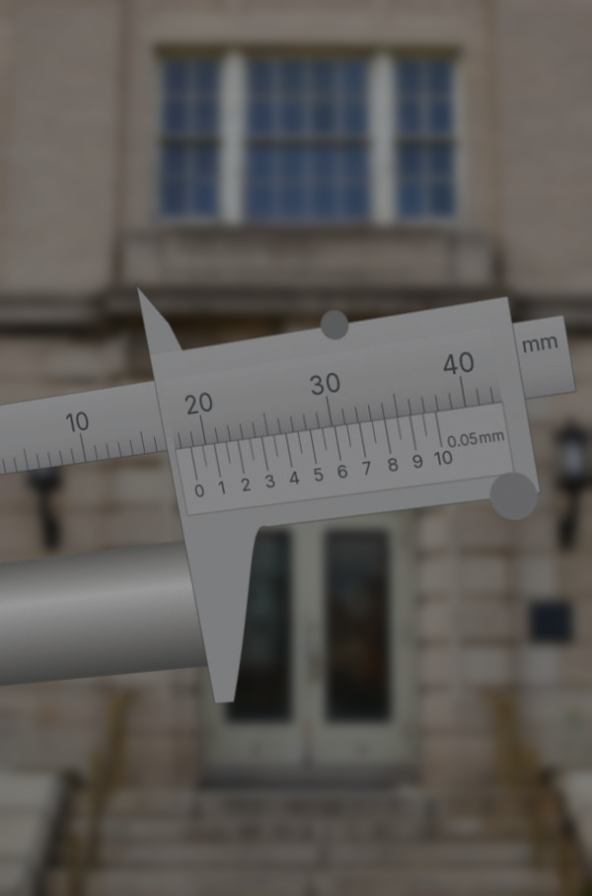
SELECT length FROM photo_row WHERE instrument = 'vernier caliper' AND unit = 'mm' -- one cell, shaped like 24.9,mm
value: 18.8,mm
